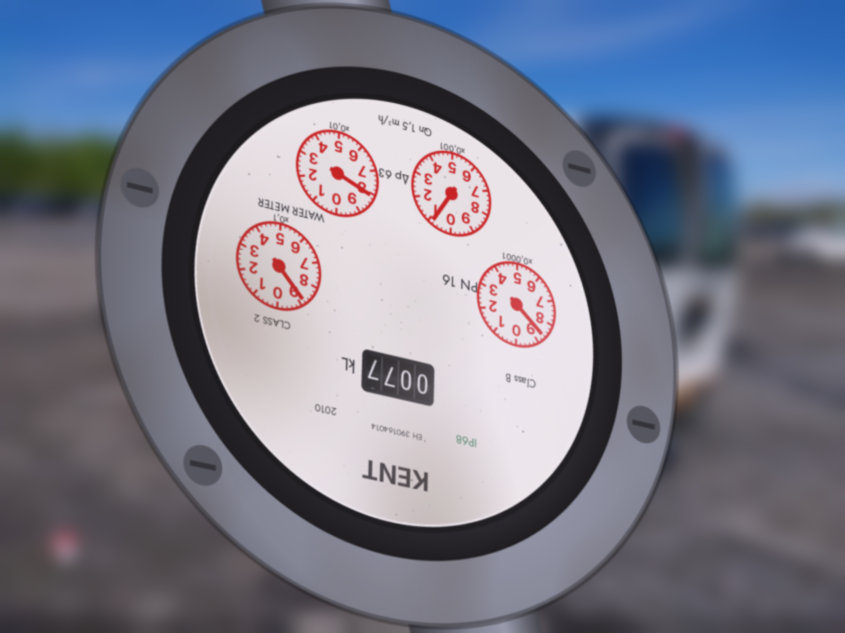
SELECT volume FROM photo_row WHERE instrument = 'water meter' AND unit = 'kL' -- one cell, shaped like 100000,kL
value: 76.8808,kL
